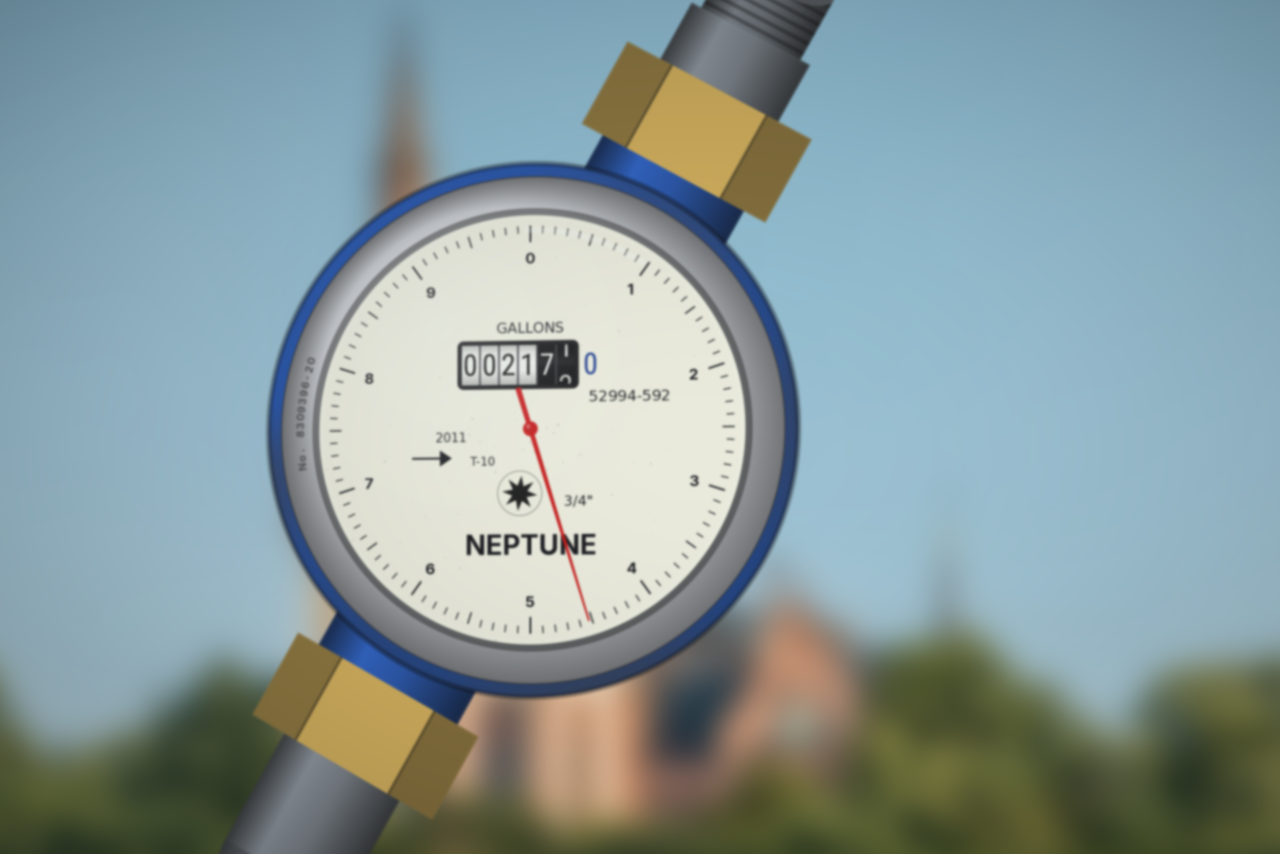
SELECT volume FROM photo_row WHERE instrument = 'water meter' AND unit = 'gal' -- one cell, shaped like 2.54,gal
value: 21714.5,gal
